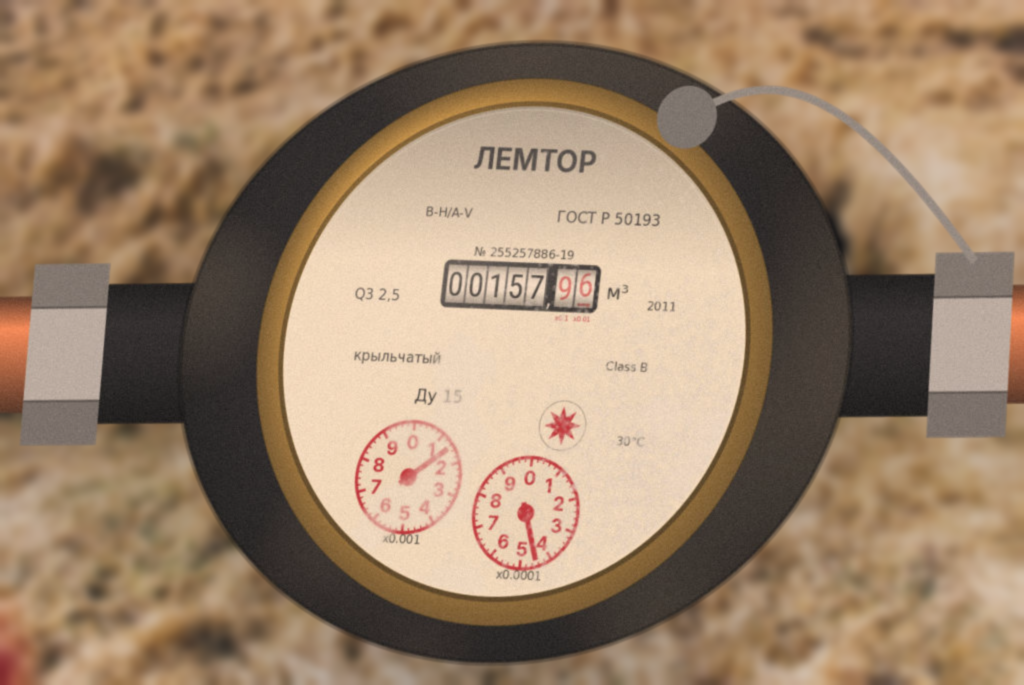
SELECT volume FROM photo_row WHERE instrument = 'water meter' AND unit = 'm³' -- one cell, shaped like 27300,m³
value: 157.9614,m³
